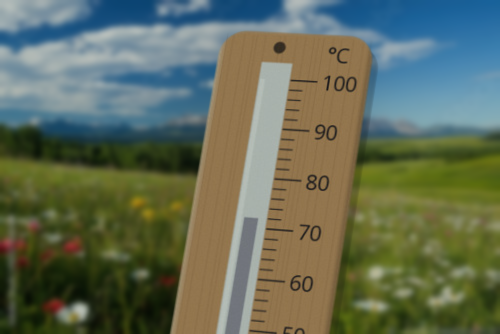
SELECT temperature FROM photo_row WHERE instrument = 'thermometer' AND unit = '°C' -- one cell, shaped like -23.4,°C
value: 72,°C
